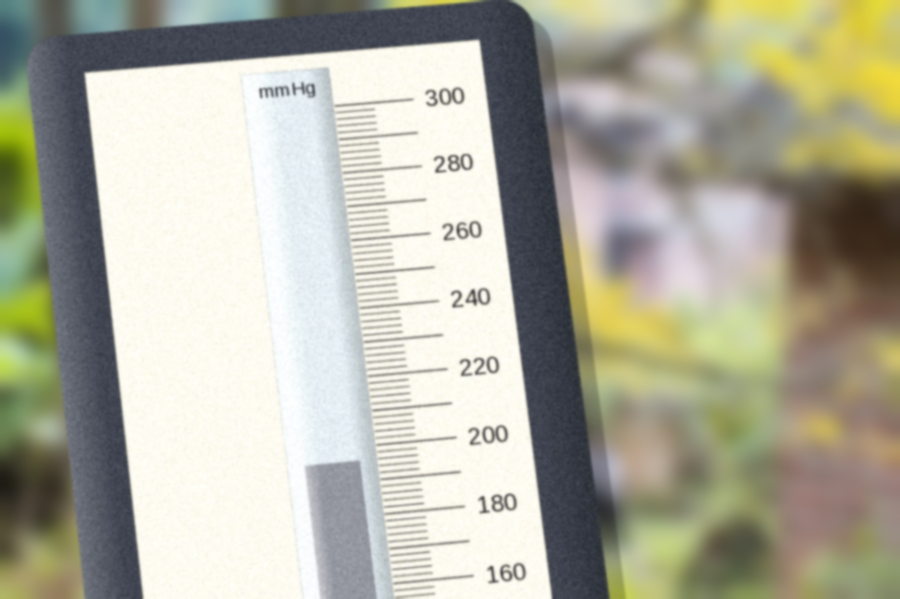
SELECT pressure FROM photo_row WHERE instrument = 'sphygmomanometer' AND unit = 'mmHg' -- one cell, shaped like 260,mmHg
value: 196,mmHg
